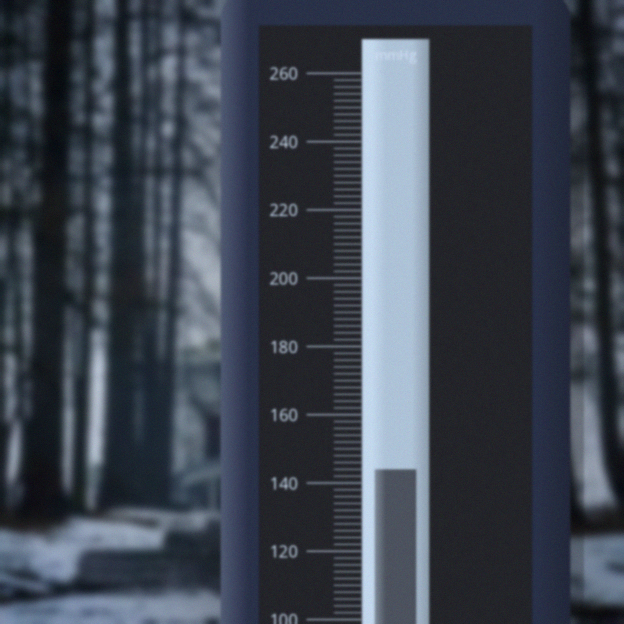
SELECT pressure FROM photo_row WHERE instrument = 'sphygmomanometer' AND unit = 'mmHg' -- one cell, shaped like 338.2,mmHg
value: 144,mmHg
